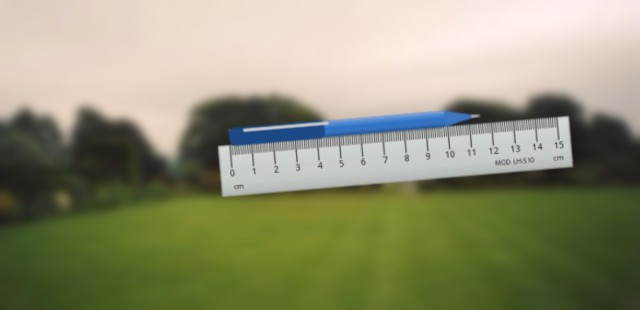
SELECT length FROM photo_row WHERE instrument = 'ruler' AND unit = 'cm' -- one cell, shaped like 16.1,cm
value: 11.5,cm
